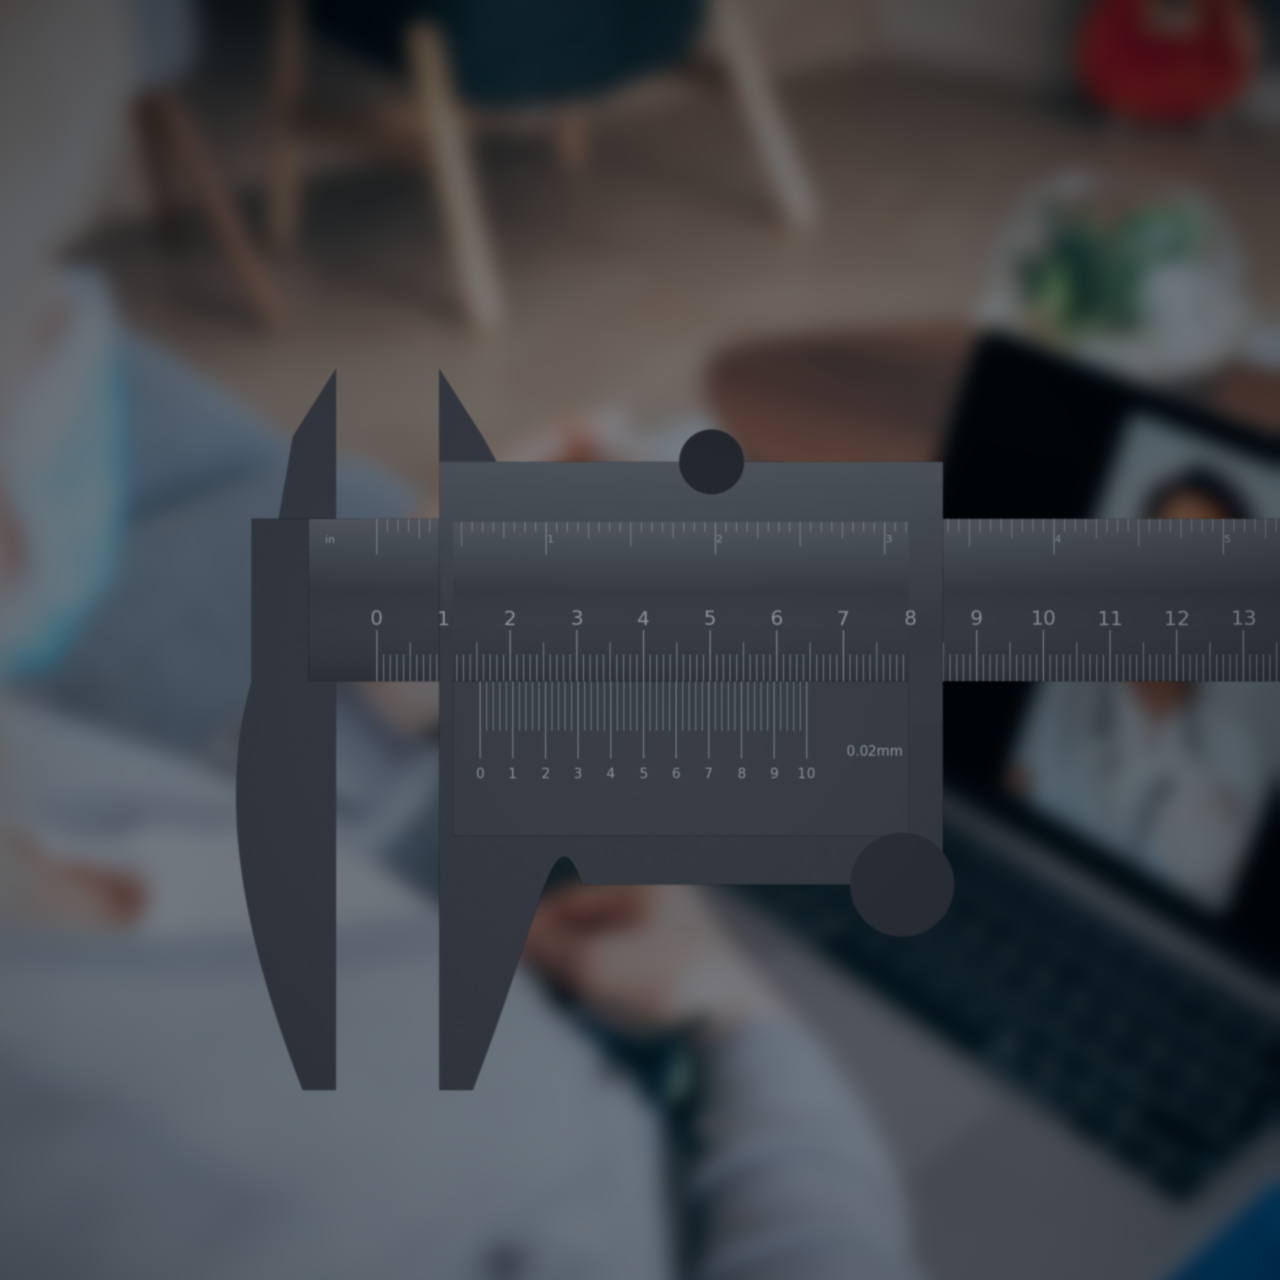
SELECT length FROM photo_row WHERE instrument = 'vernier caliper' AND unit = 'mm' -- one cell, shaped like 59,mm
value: 15.5,mm
